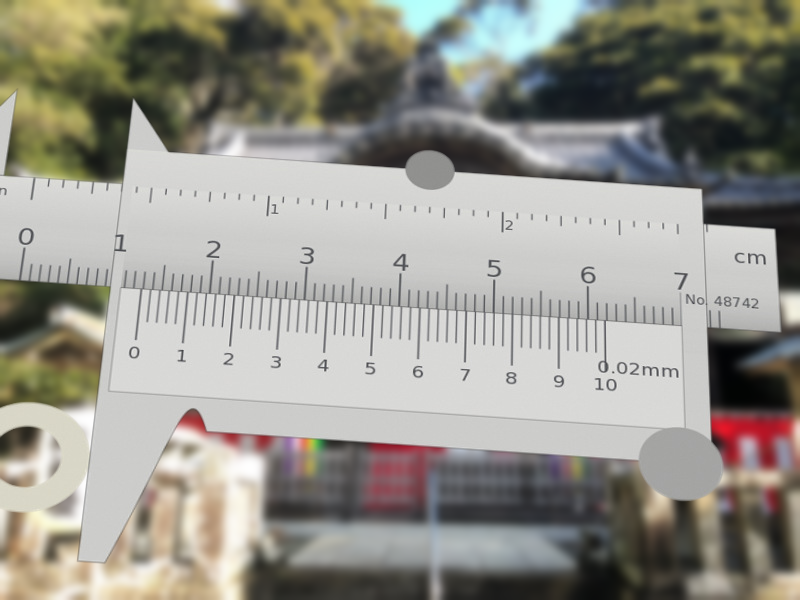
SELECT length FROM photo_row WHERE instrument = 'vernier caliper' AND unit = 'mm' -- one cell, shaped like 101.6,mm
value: 12.8,mm
